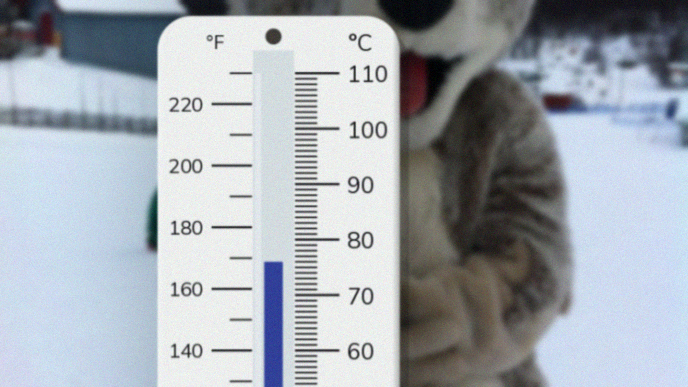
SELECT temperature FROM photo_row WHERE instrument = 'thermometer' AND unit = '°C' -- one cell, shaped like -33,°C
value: 76,°C
